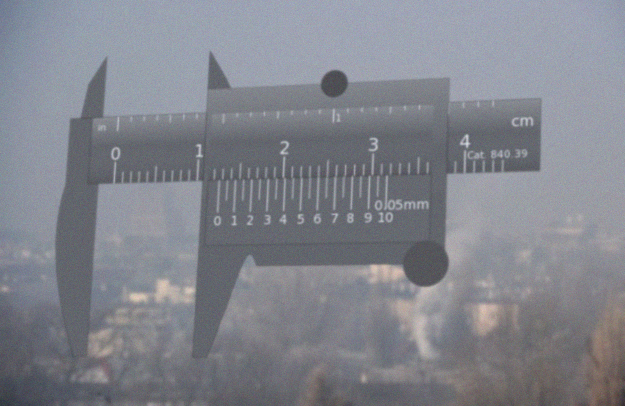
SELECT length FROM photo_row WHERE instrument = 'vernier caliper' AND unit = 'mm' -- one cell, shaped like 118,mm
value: 12.6,mm
